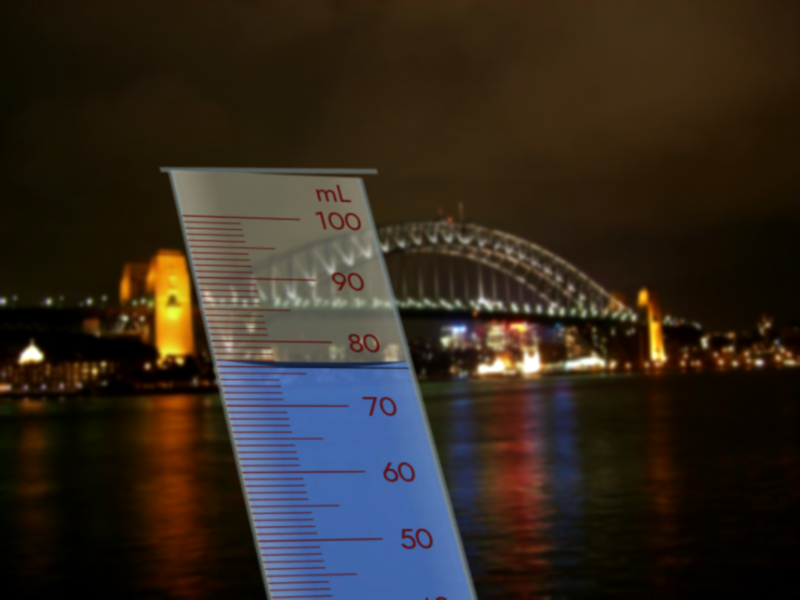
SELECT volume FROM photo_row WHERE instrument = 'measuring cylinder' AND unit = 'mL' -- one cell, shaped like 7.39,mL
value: 76,mL
